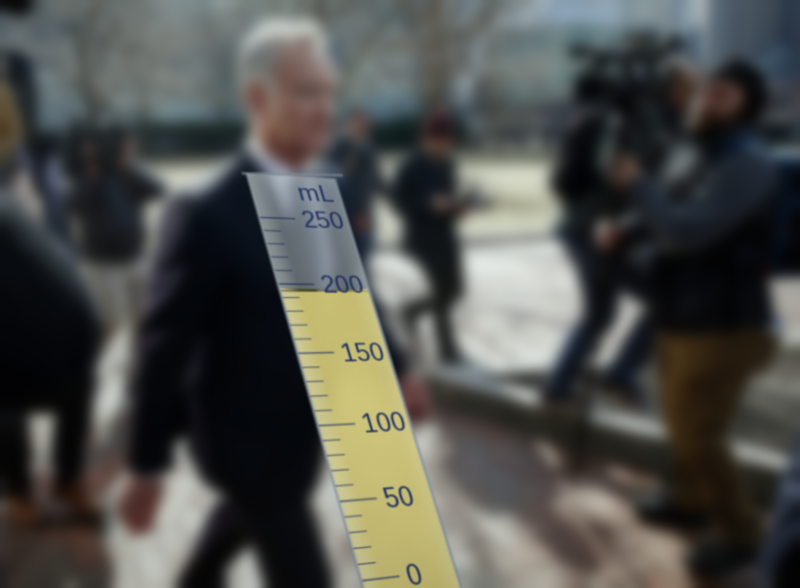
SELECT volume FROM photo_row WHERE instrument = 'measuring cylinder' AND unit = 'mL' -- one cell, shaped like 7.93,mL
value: 195,mL
